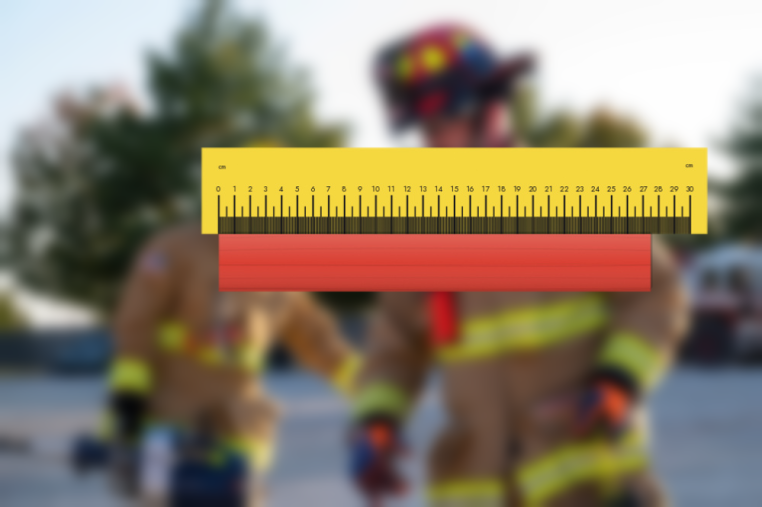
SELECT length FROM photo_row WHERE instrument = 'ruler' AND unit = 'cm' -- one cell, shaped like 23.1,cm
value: 27.5,cm
